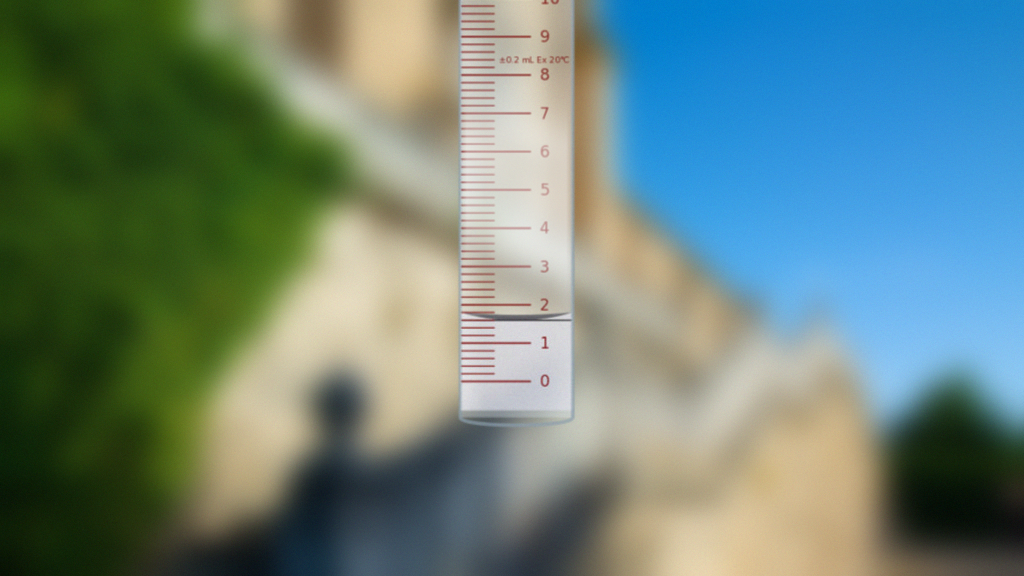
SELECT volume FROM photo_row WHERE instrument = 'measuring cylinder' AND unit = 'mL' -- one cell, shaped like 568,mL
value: 1.6,mL
